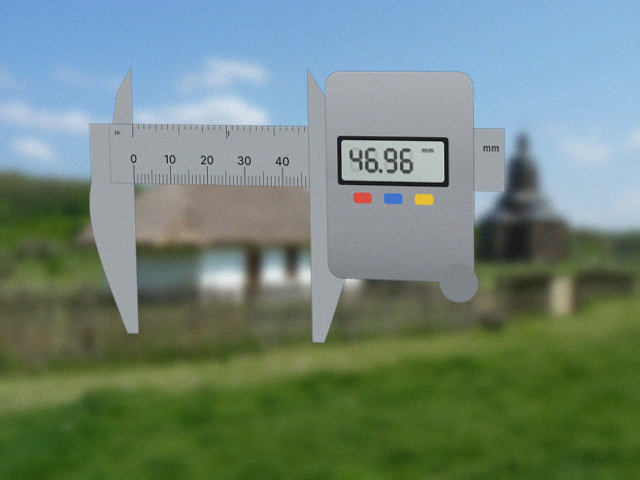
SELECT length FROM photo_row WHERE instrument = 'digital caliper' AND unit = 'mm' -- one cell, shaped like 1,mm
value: 46.96,mm
